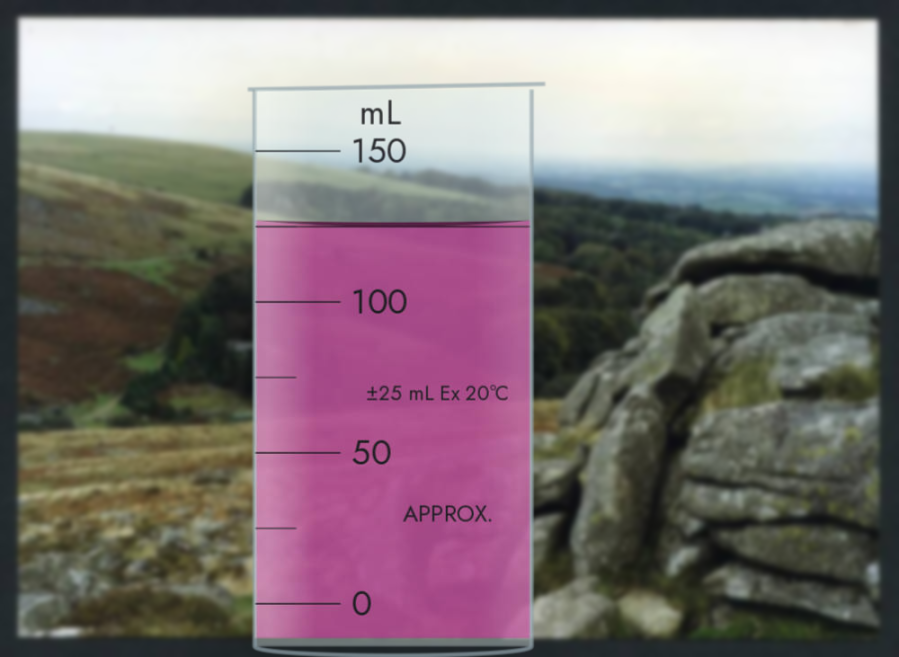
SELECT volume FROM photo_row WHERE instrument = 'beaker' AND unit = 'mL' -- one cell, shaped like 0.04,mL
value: 125,mL
